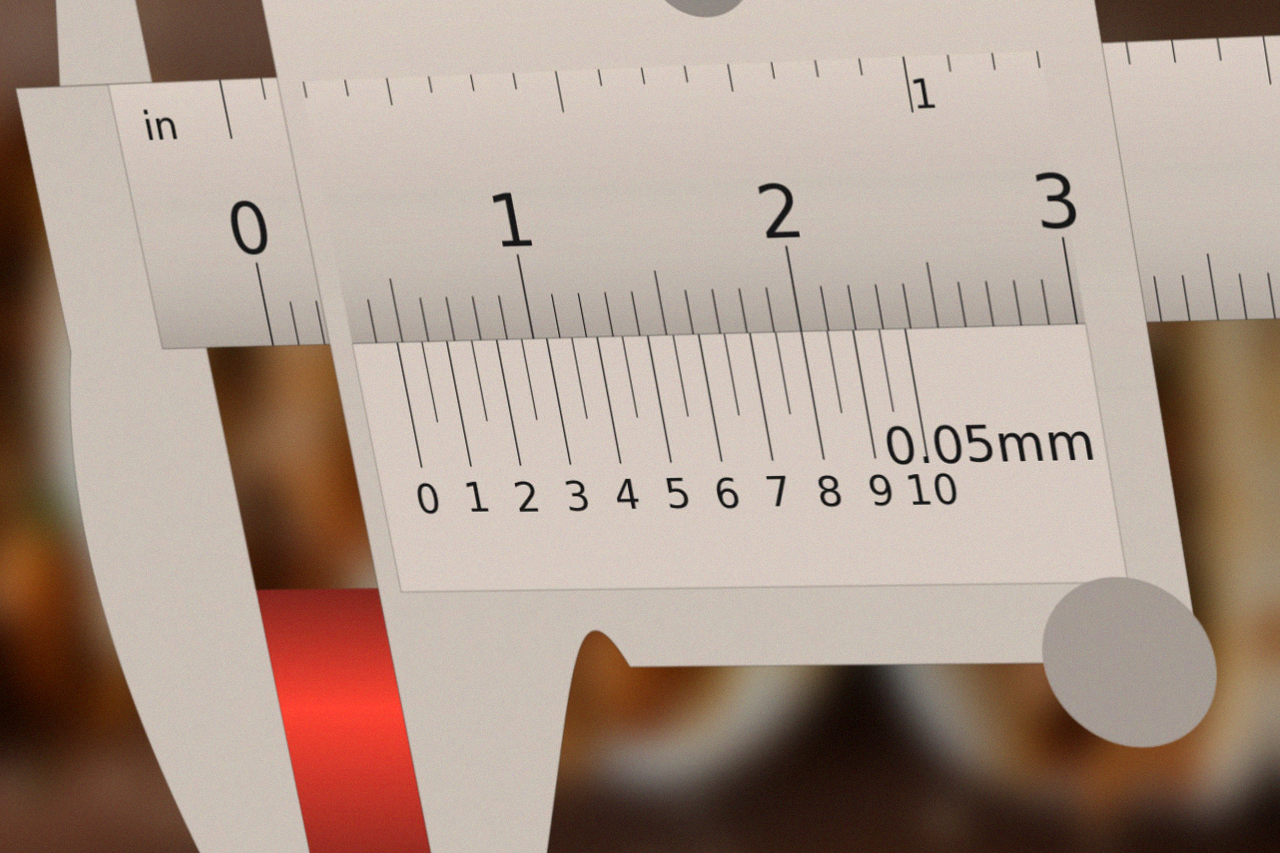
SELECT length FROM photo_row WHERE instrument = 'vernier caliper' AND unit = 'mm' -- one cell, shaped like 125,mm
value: 4.80,mm
